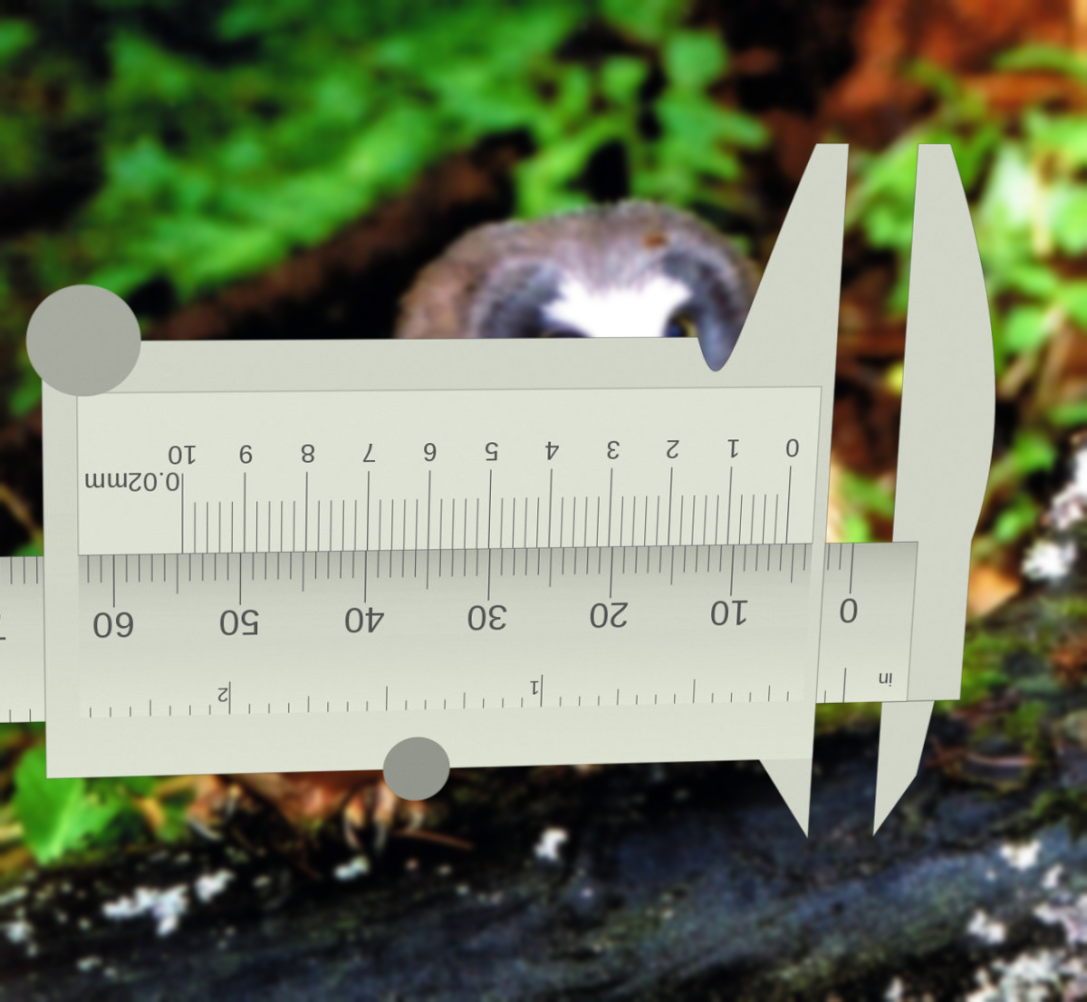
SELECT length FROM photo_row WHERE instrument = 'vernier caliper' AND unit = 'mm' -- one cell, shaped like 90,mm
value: 5.6,mm
